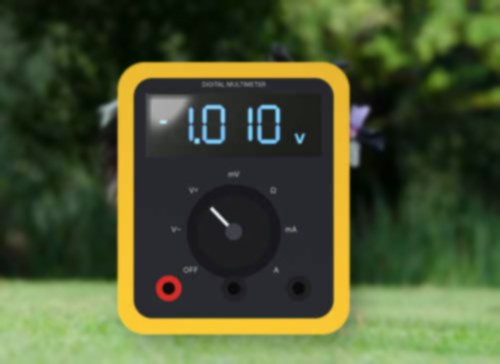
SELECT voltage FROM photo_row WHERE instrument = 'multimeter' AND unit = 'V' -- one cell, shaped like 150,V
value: -1.010,V
